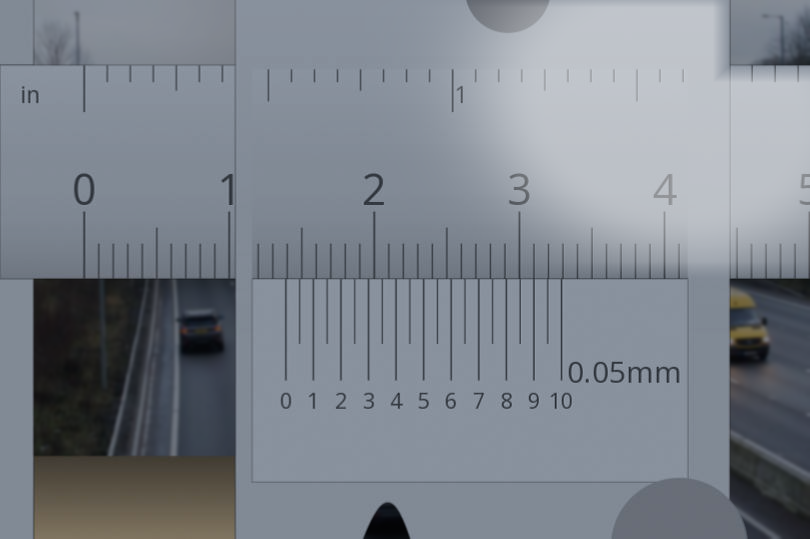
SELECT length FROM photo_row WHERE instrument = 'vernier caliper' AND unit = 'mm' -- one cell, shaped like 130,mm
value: 13.9,mm
